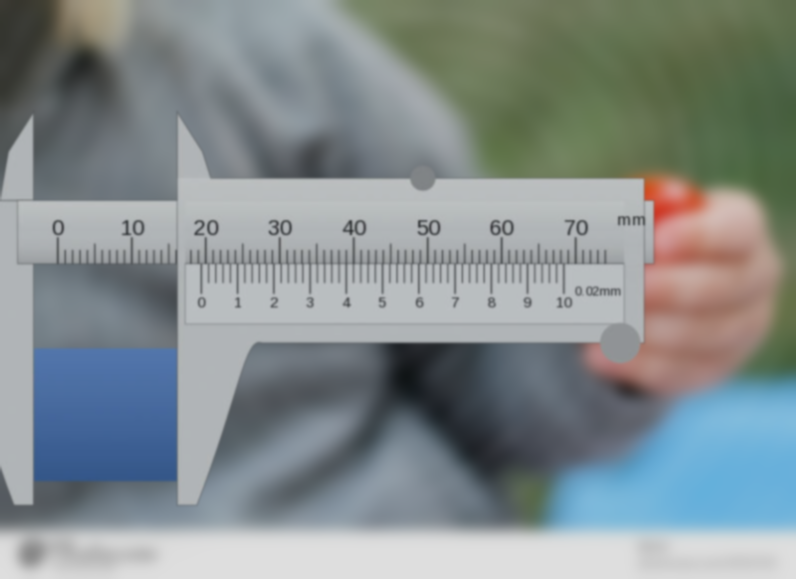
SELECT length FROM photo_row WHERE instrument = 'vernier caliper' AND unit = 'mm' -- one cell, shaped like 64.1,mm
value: 19.4,mm
